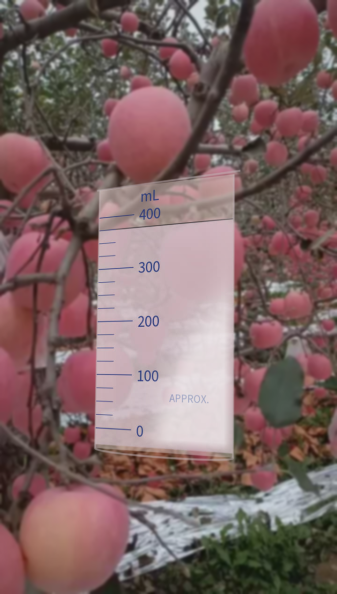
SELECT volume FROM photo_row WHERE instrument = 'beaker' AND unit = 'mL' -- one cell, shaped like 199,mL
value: 375,mL
